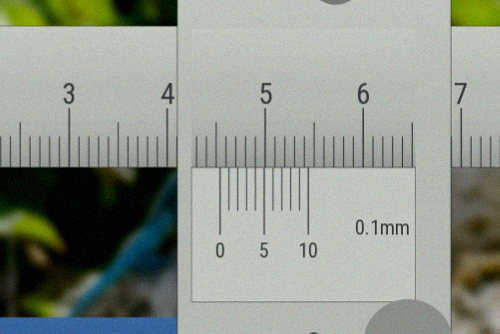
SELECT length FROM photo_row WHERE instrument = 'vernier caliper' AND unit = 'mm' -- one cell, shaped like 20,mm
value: 45.4,mm
